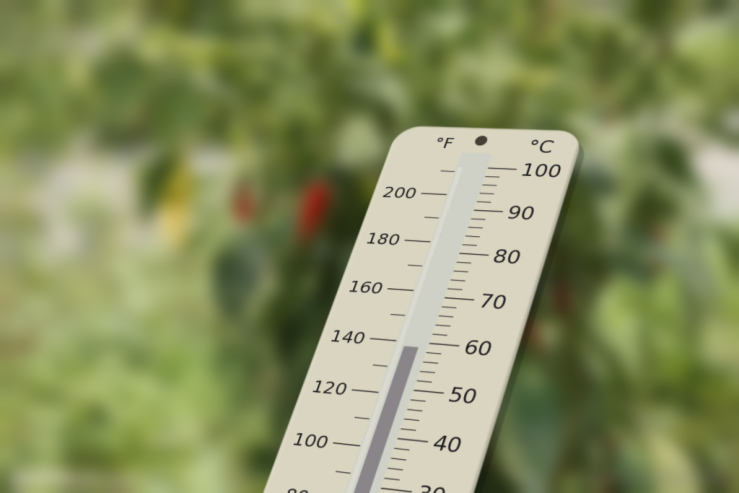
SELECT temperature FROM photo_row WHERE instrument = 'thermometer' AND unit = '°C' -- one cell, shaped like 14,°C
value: 59,°C
